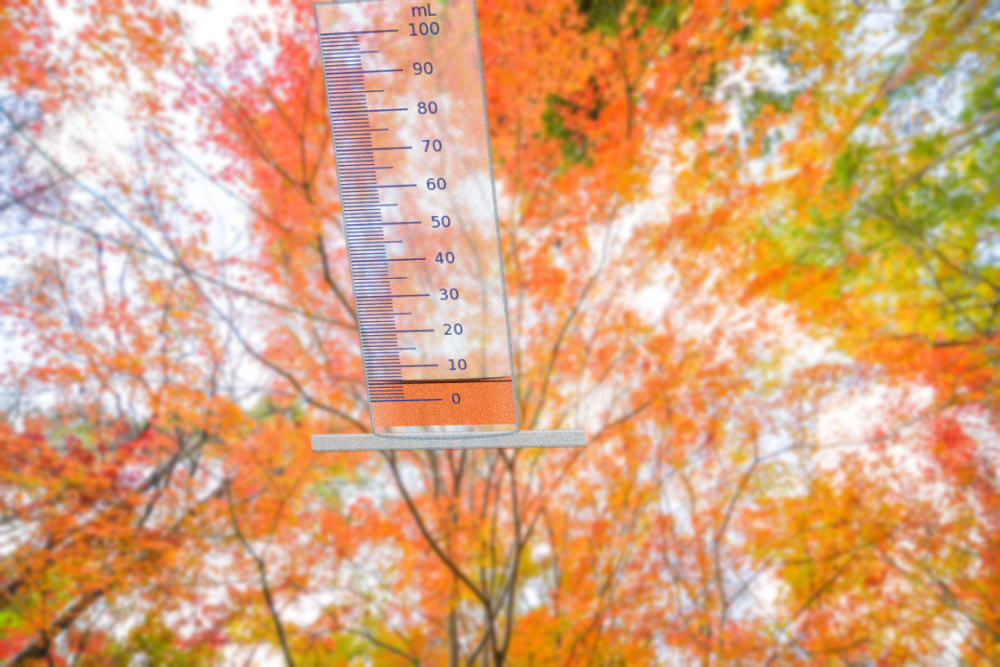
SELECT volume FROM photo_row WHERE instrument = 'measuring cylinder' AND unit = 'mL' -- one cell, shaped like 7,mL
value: 5,mL
